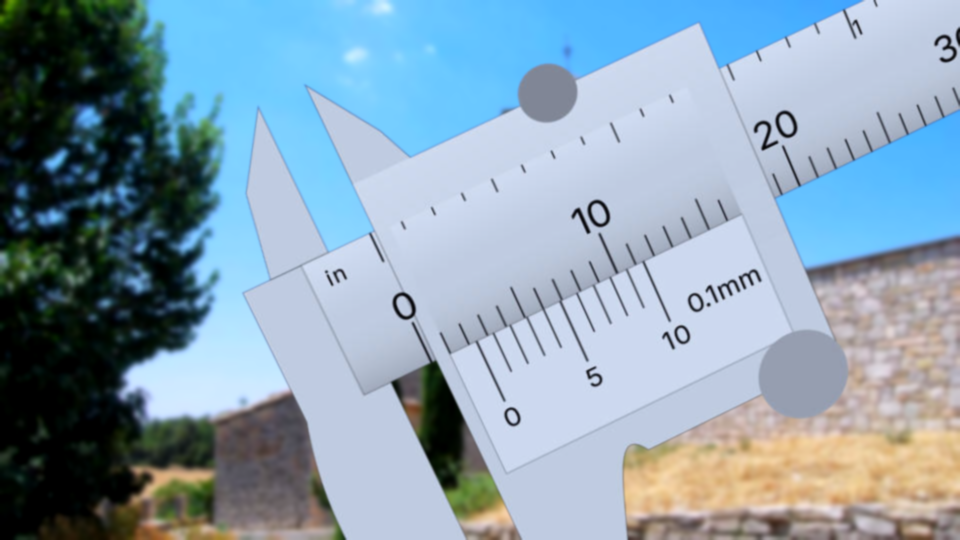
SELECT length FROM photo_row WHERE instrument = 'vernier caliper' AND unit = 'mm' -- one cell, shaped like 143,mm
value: 2.4,mm
